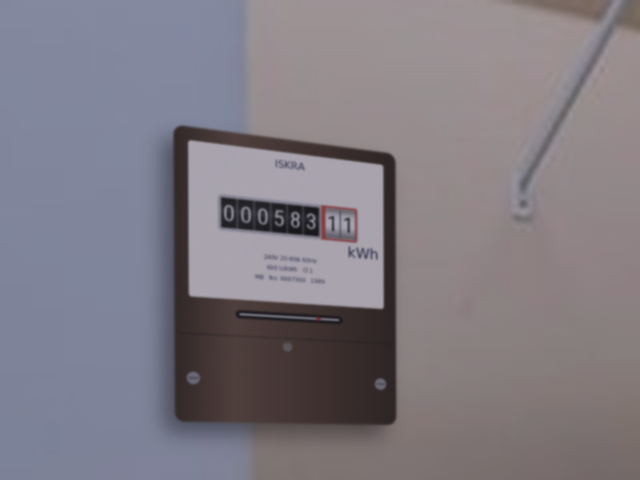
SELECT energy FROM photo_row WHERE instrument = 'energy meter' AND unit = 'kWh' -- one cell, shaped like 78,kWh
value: 583.11,kWh
